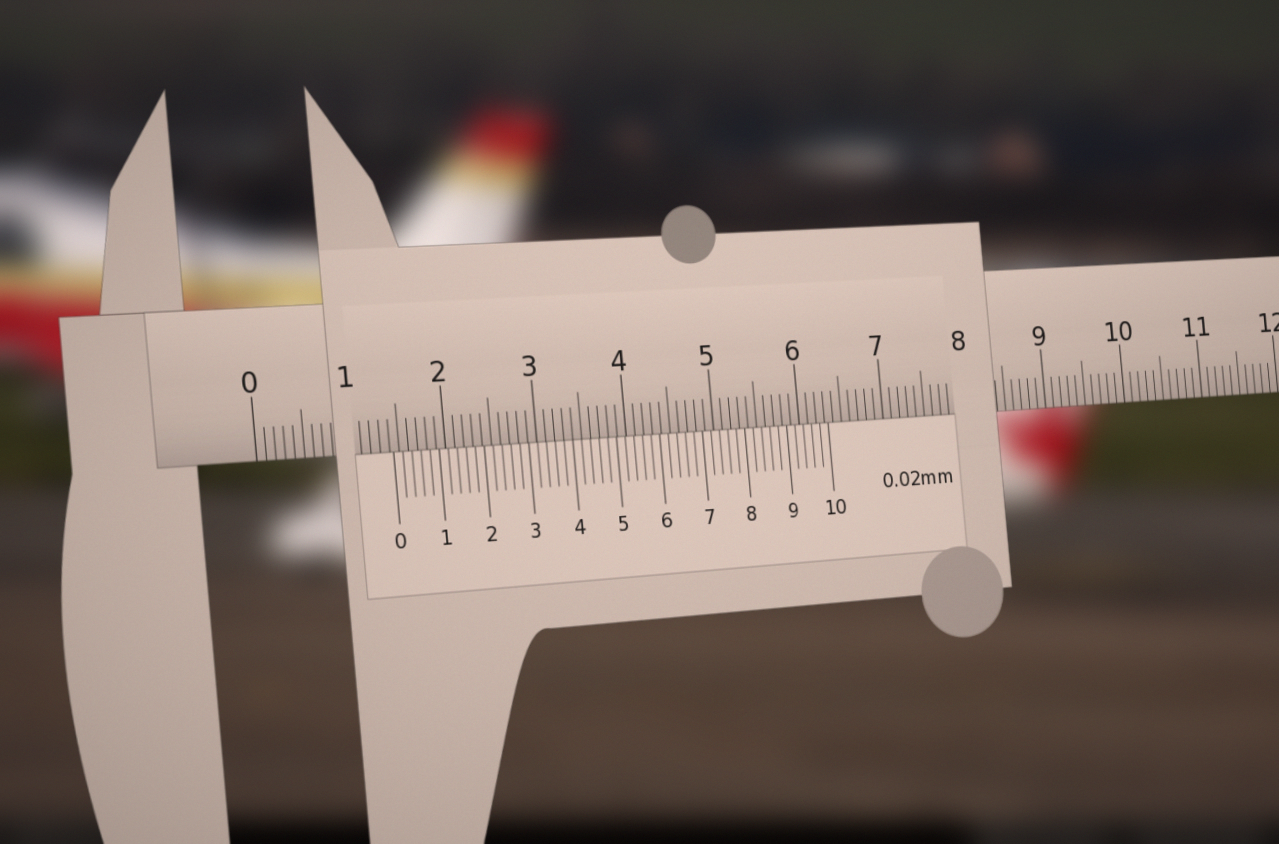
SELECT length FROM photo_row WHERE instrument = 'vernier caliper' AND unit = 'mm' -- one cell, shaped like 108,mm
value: 14.4,mm
